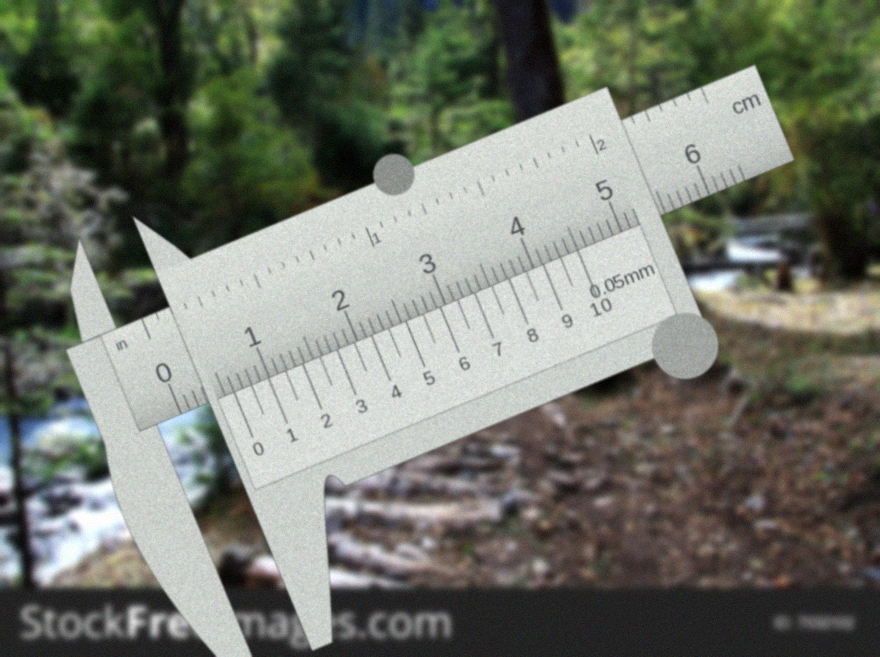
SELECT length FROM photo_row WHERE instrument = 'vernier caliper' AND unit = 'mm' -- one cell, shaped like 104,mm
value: 6.0,mm
